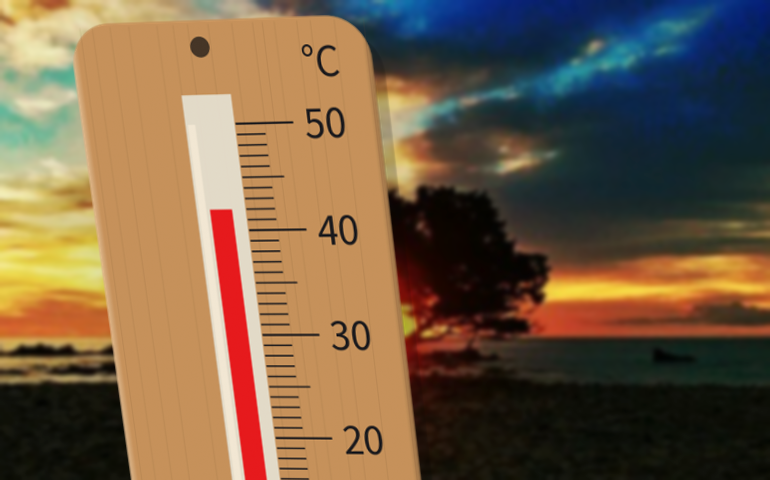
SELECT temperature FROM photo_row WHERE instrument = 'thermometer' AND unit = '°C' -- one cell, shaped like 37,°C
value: 42,°C
